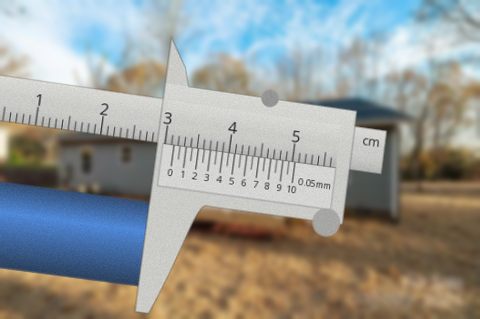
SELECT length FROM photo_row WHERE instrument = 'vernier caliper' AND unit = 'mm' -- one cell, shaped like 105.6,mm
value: 31.4,mm
